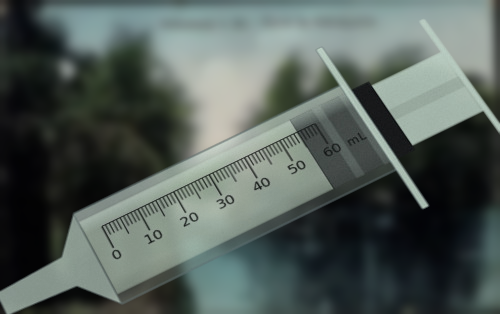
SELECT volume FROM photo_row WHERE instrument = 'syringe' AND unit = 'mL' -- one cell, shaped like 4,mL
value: 55,mL
